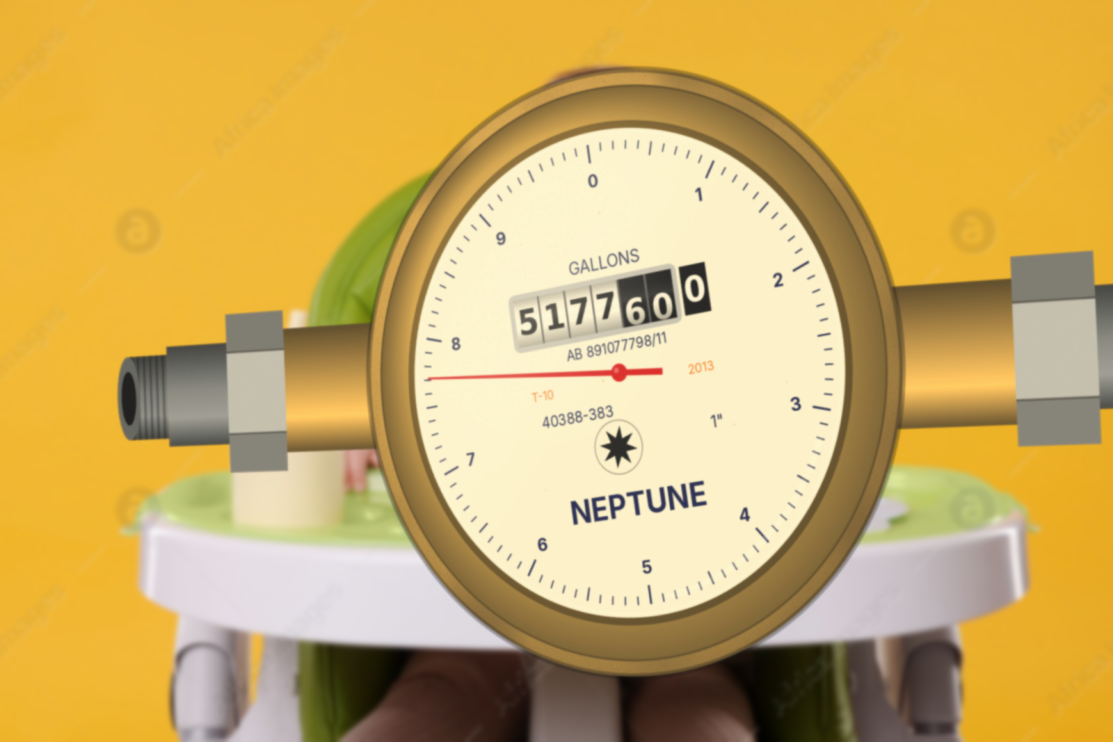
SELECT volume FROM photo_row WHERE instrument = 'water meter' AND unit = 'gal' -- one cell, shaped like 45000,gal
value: 5177597.7,gal
